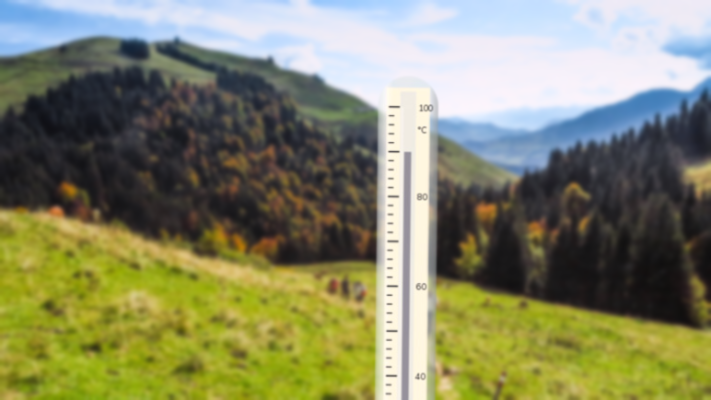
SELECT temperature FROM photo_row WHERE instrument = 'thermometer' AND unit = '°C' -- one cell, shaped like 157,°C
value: 90,°C
